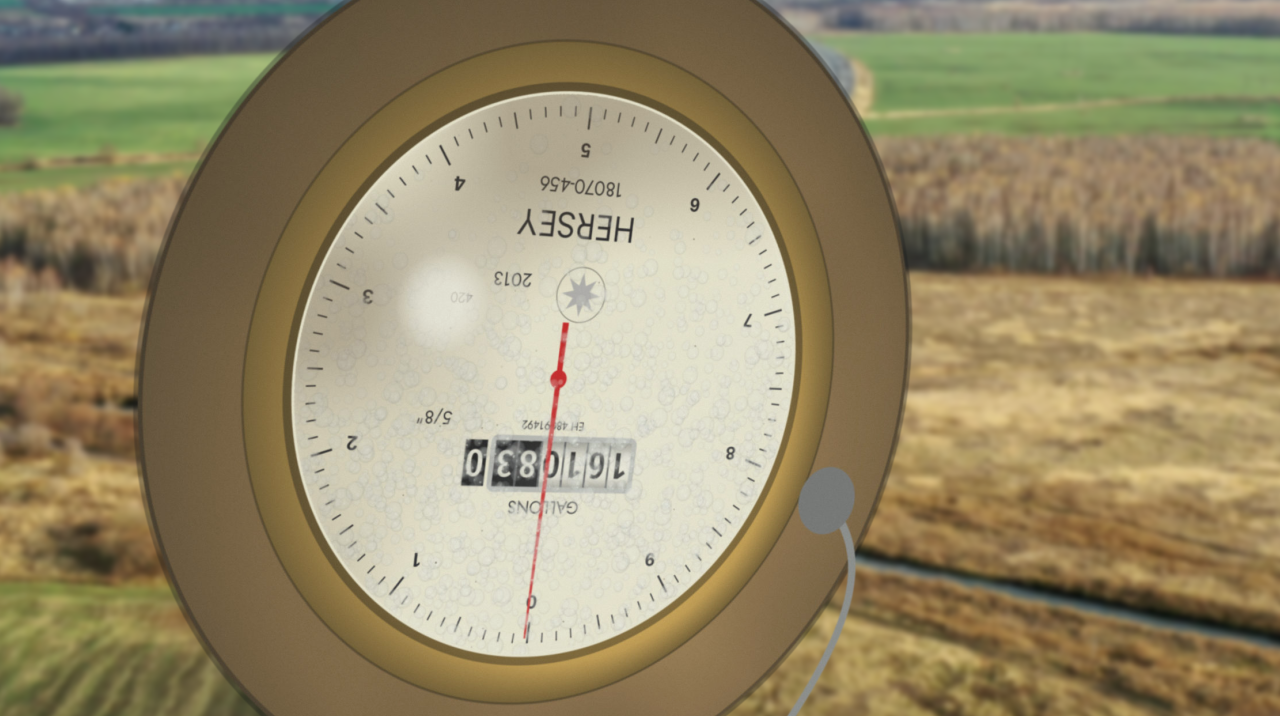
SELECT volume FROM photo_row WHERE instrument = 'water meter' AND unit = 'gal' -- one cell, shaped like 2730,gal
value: 1610830.0,gal
